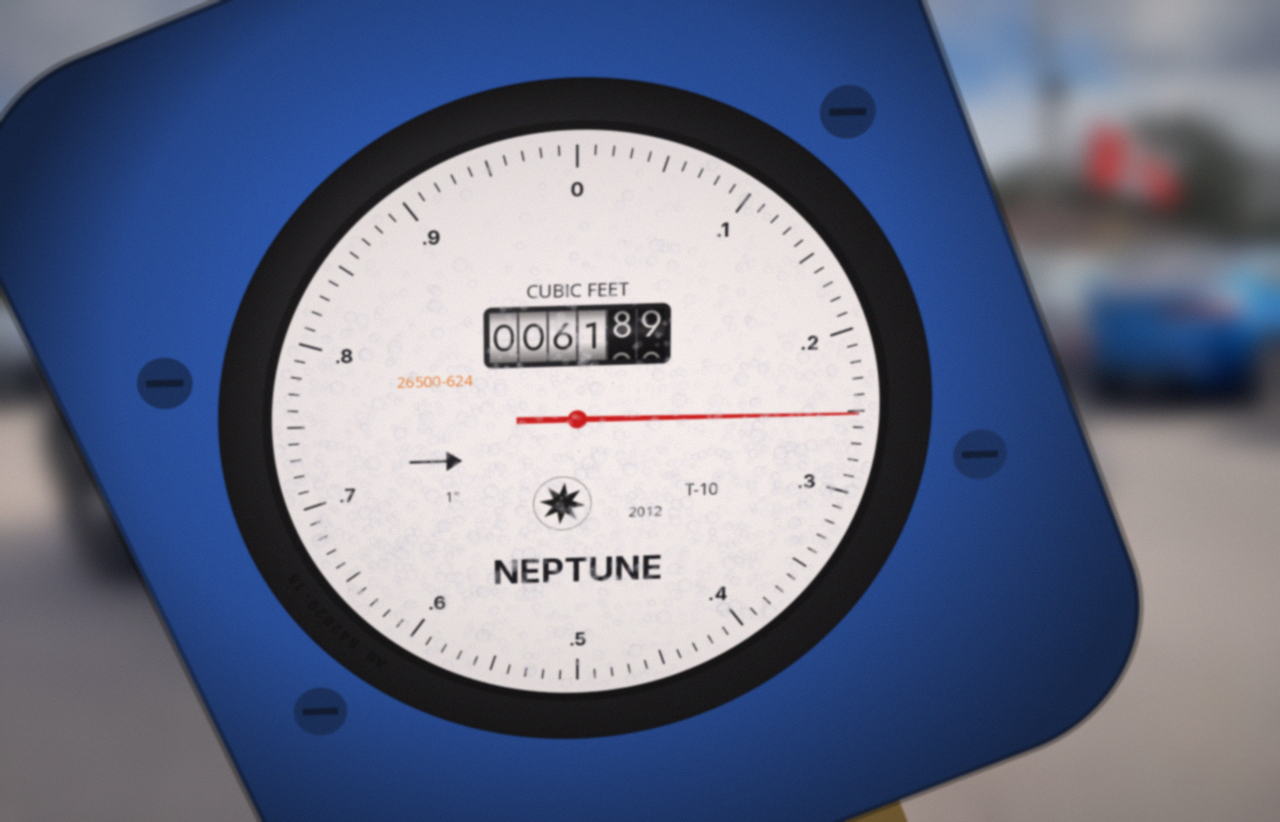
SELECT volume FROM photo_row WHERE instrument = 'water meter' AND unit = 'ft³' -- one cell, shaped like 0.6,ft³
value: 6189.25,ft³
